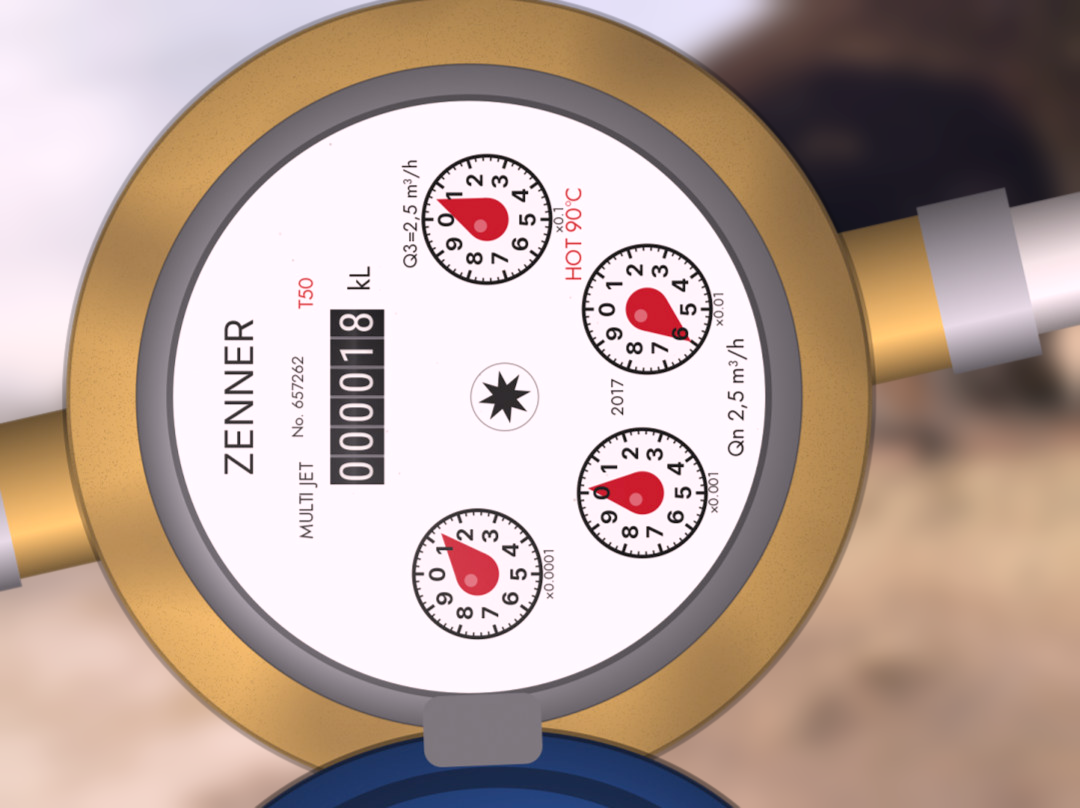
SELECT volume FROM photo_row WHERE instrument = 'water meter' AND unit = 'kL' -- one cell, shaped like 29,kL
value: 18.0601,kL
